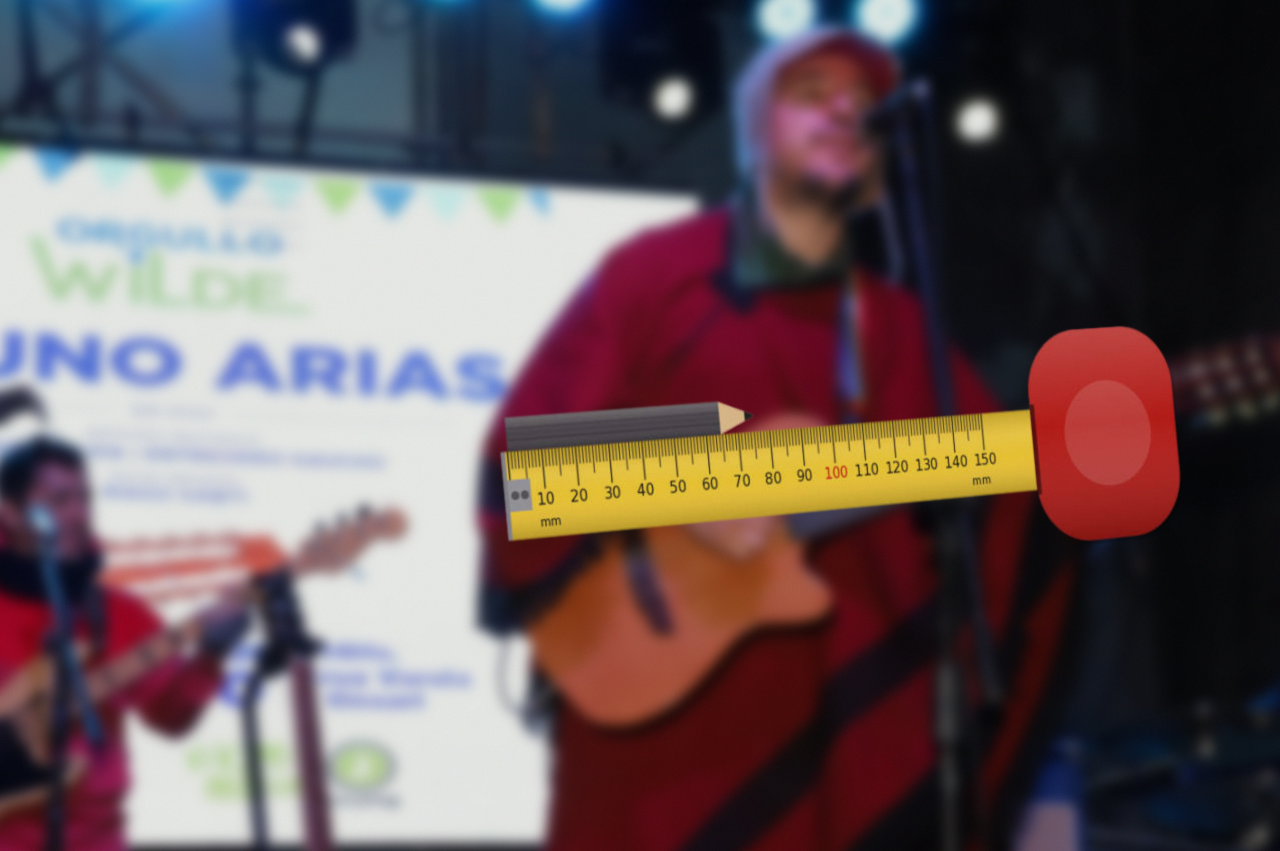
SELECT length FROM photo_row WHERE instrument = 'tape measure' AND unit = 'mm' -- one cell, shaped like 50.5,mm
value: 75,mm
